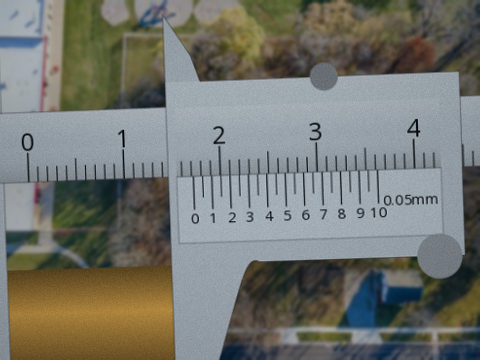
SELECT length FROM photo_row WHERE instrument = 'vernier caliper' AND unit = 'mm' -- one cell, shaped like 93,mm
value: 17.2,mm
